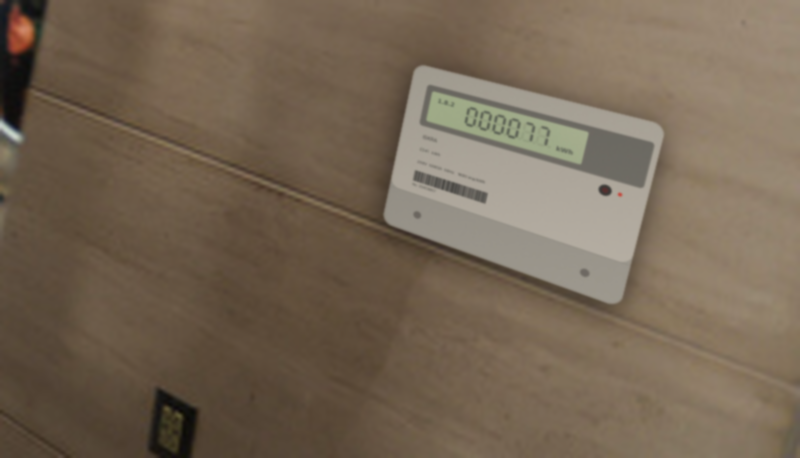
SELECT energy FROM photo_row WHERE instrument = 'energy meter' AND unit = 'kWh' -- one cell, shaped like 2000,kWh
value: 77,kWh
